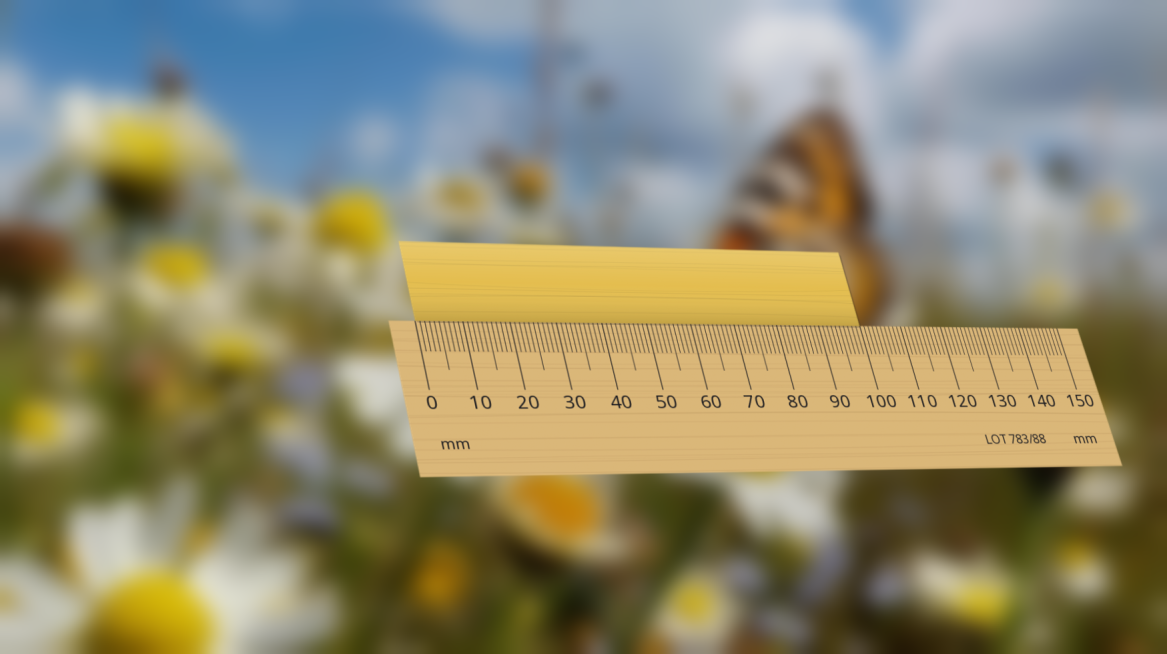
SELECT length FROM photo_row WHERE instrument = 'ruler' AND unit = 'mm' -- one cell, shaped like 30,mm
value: 100,mm
